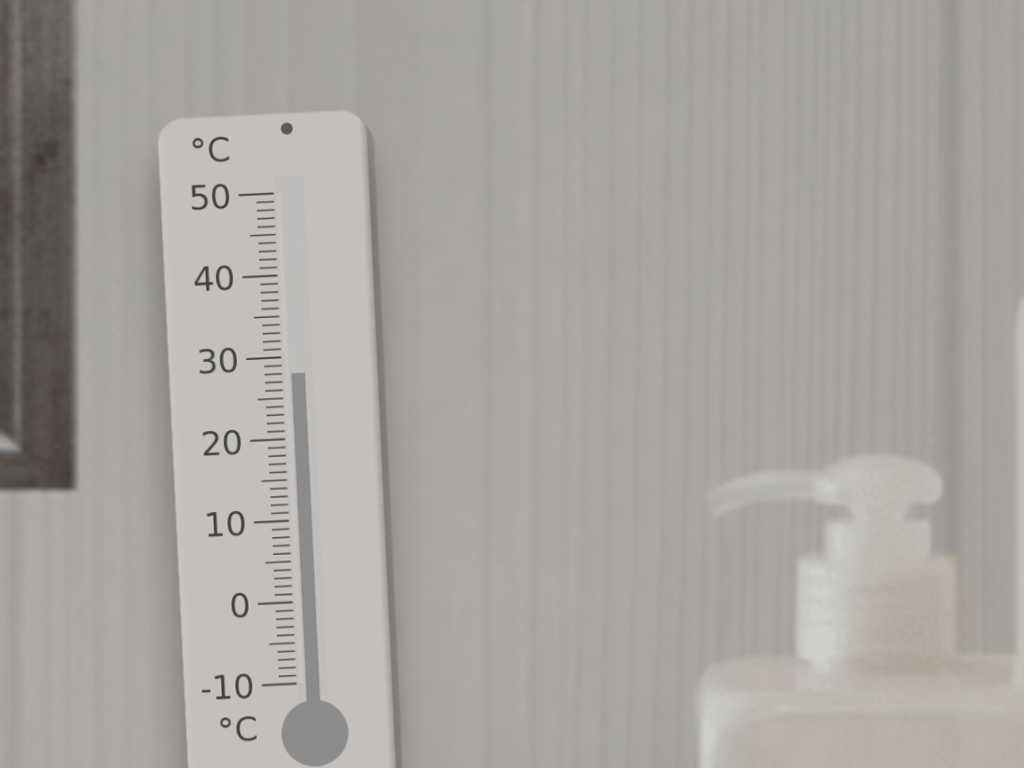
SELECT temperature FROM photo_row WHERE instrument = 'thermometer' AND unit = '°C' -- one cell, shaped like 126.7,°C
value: 28,°C
